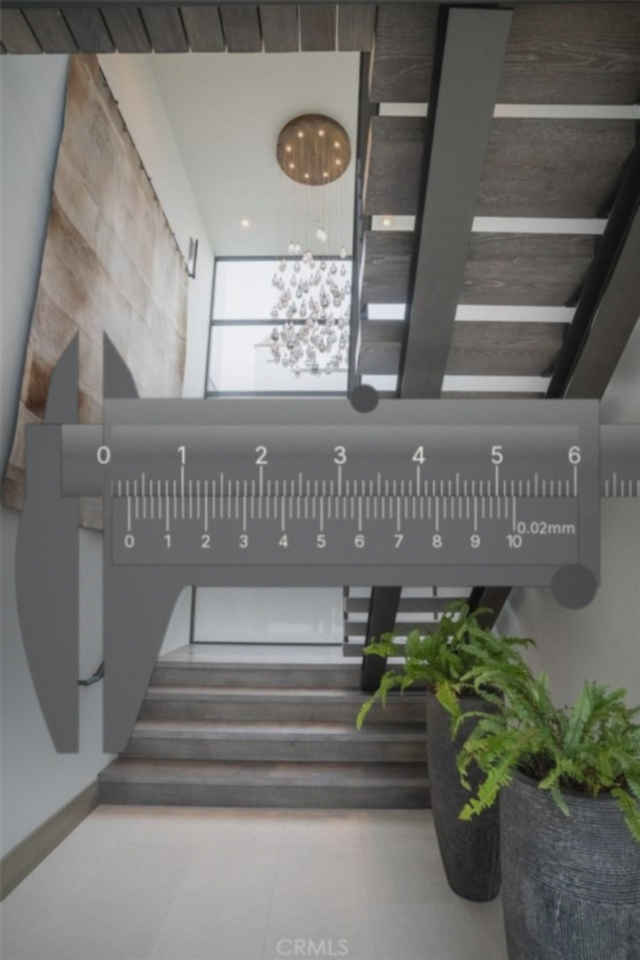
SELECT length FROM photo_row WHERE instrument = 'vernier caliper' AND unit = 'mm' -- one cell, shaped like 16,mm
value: 3.2,mm
